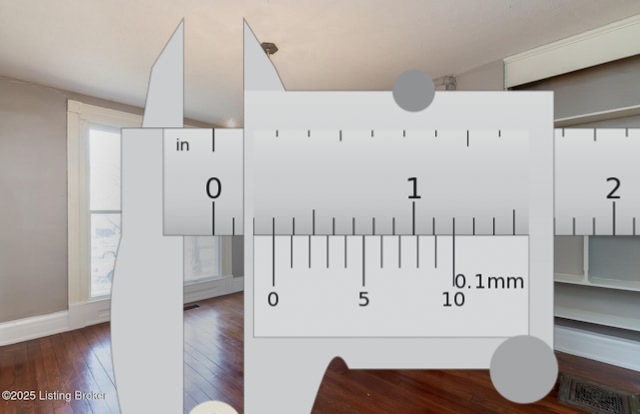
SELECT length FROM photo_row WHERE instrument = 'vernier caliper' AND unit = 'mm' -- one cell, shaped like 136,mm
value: 3.0,mm
